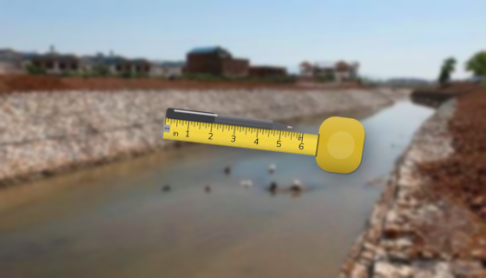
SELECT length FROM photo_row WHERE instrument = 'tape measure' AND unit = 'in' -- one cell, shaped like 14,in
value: 5.5,in
